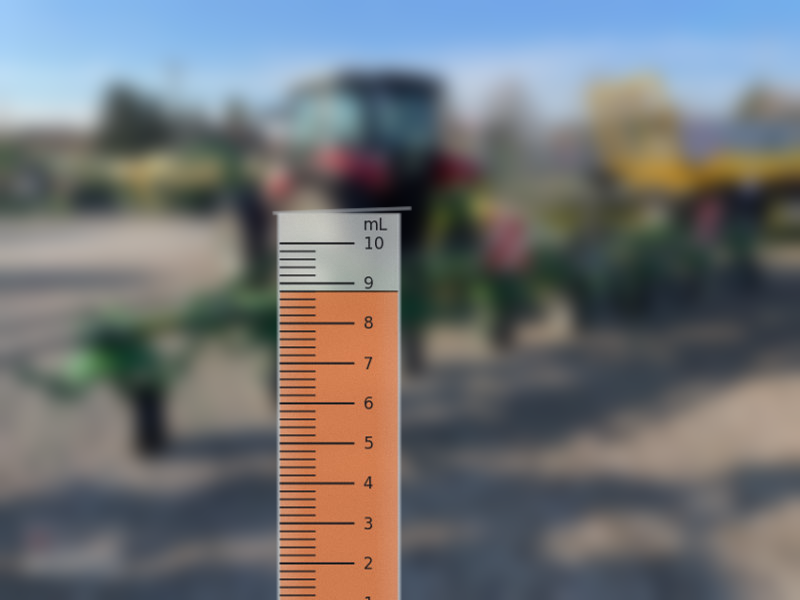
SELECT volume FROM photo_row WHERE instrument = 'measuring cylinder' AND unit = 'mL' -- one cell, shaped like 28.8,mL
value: 8.8,mL
